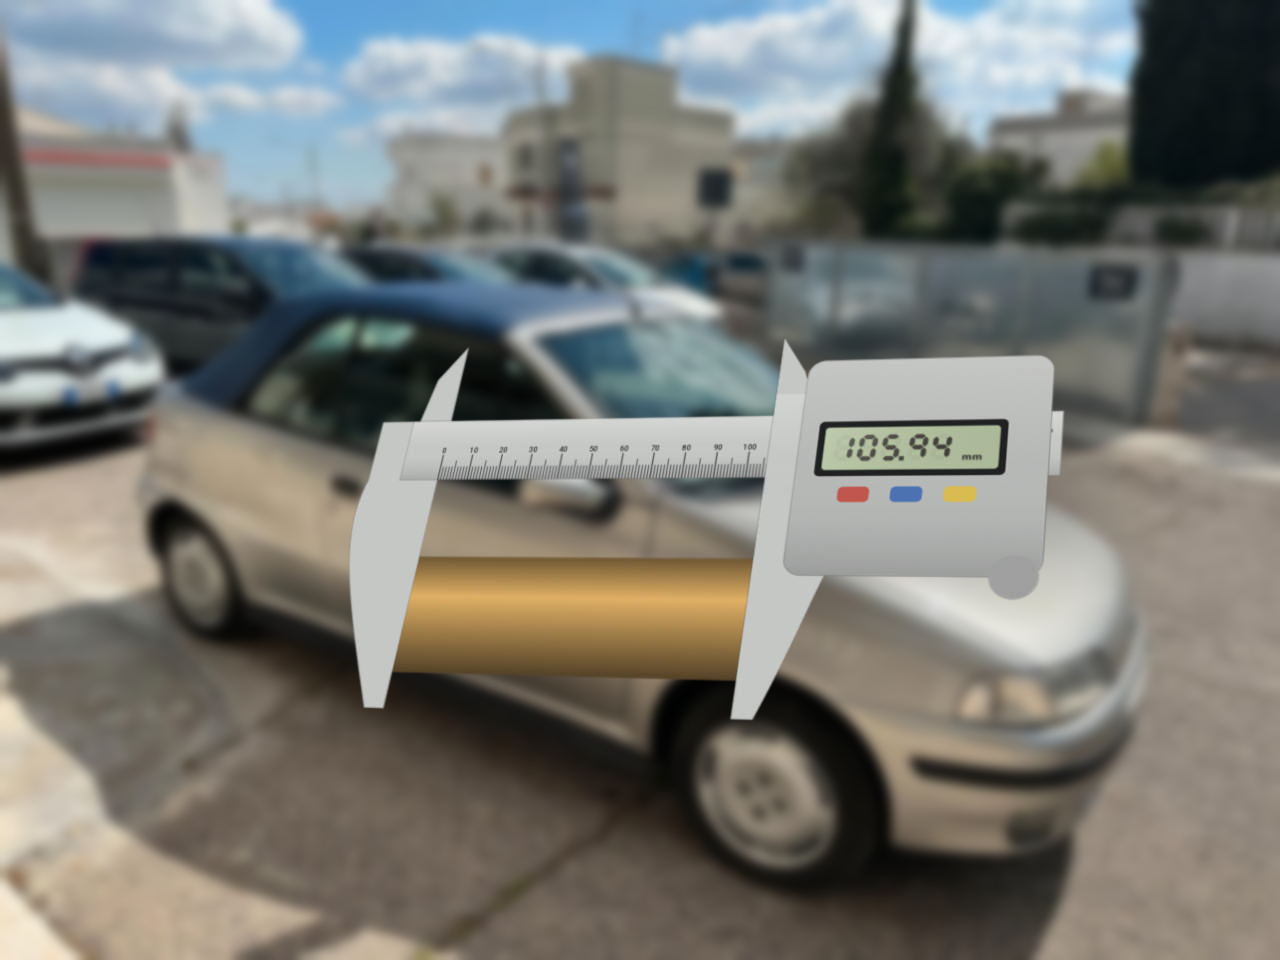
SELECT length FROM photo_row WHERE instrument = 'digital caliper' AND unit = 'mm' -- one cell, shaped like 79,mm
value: 105.94,mm
